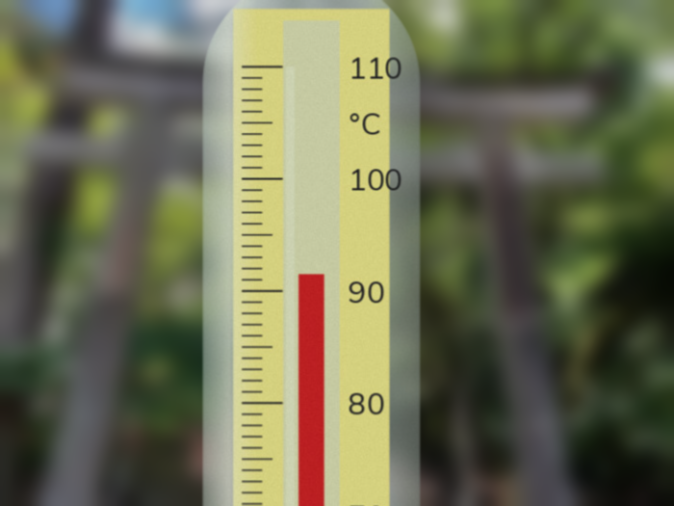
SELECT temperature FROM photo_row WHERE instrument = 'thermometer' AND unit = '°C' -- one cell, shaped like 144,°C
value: 91.5,°C
